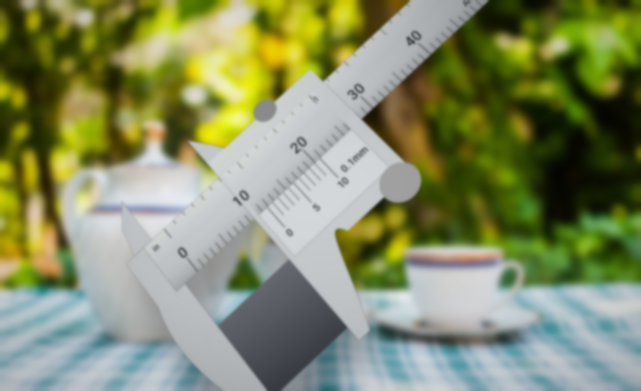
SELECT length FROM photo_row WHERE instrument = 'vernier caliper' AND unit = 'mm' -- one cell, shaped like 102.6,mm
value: 11.8,mm
